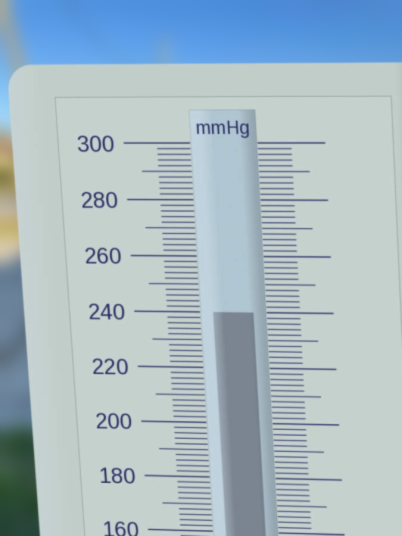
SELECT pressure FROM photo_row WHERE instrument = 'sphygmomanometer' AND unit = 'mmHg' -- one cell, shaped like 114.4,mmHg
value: 240,mmHg
